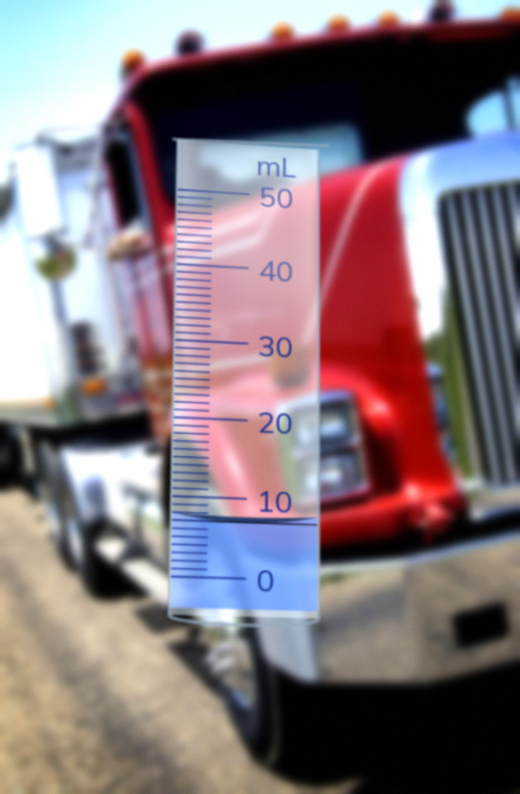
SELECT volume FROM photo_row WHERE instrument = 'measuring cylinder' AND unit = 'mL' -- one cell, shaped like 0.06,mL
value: 7,mL
